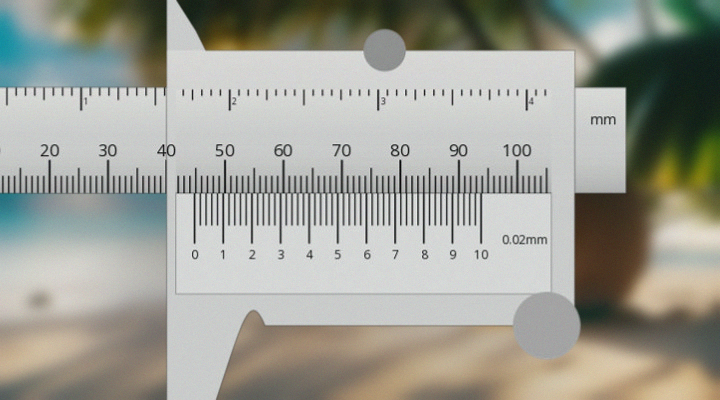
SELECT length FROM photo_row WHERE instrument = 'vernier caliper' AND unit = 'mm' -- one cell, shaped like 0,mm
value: 44.8,mm
